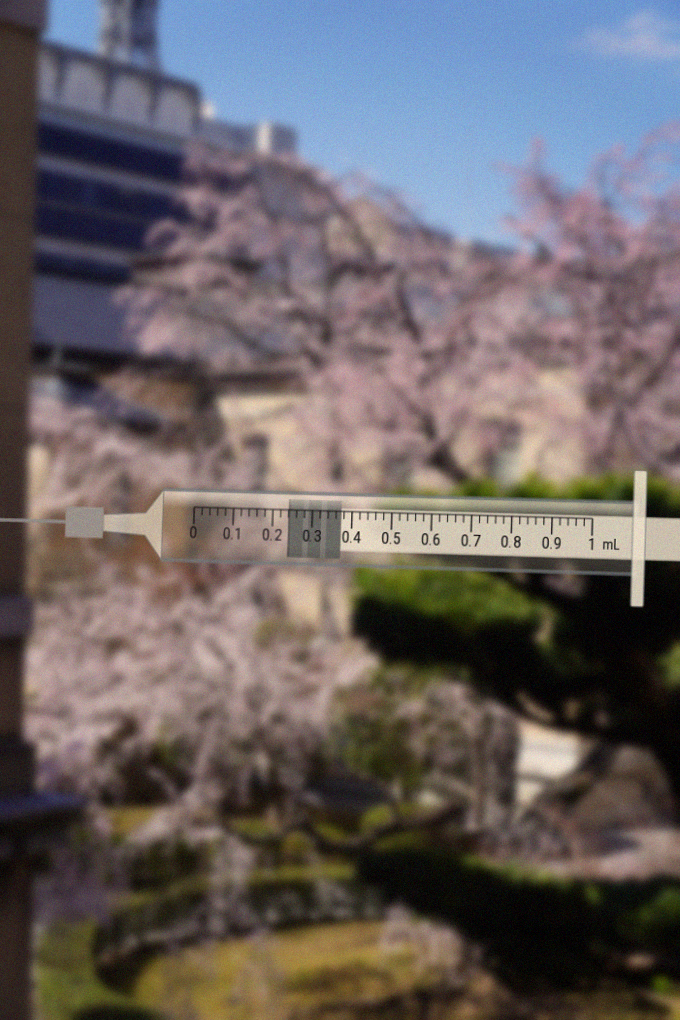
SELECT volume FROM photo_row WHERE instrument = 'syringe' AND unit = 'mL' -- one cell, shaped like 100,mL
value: 0.24,mL
